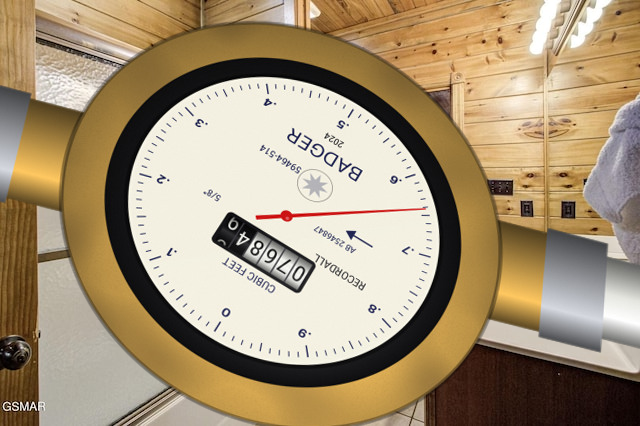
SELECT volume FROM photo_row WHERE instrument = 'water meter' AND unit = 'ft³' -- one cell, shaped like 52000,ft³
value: 76848.64,ft³
